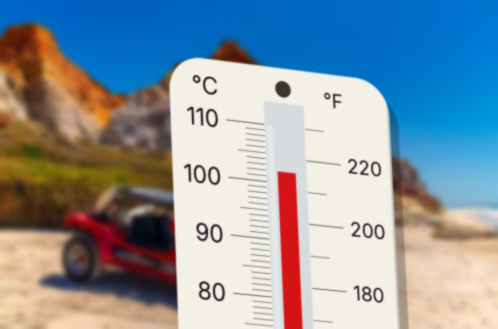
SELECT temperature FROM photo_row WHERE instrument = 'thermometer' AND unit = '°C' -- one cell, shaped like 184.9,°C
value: 102,°C
